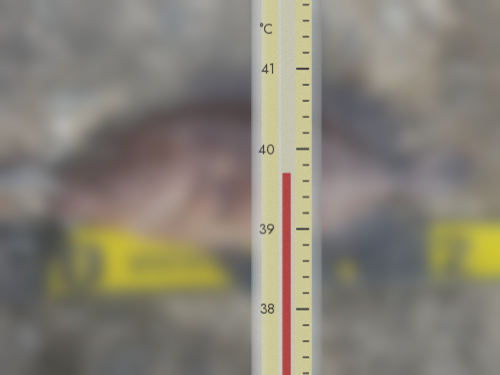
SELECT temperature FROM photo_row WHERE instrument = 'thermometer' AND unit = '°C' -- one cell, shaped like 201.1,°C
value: 39.7,°C
